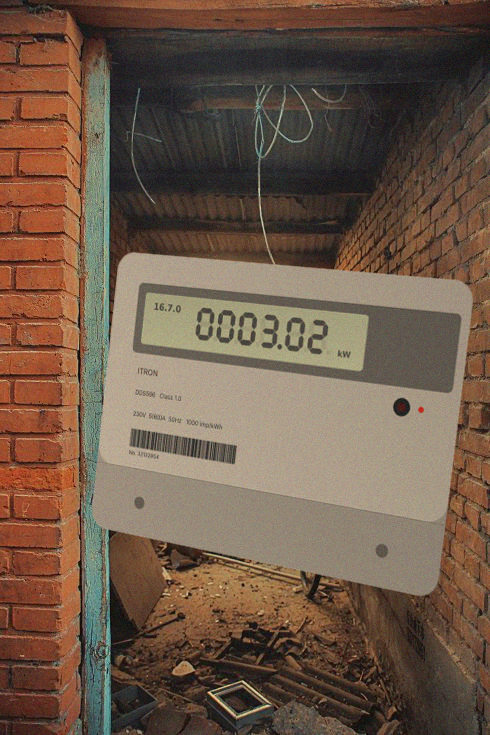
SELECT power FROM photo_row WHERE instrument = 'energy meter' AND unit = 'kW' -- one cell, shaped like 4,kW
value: 3.02,kW
